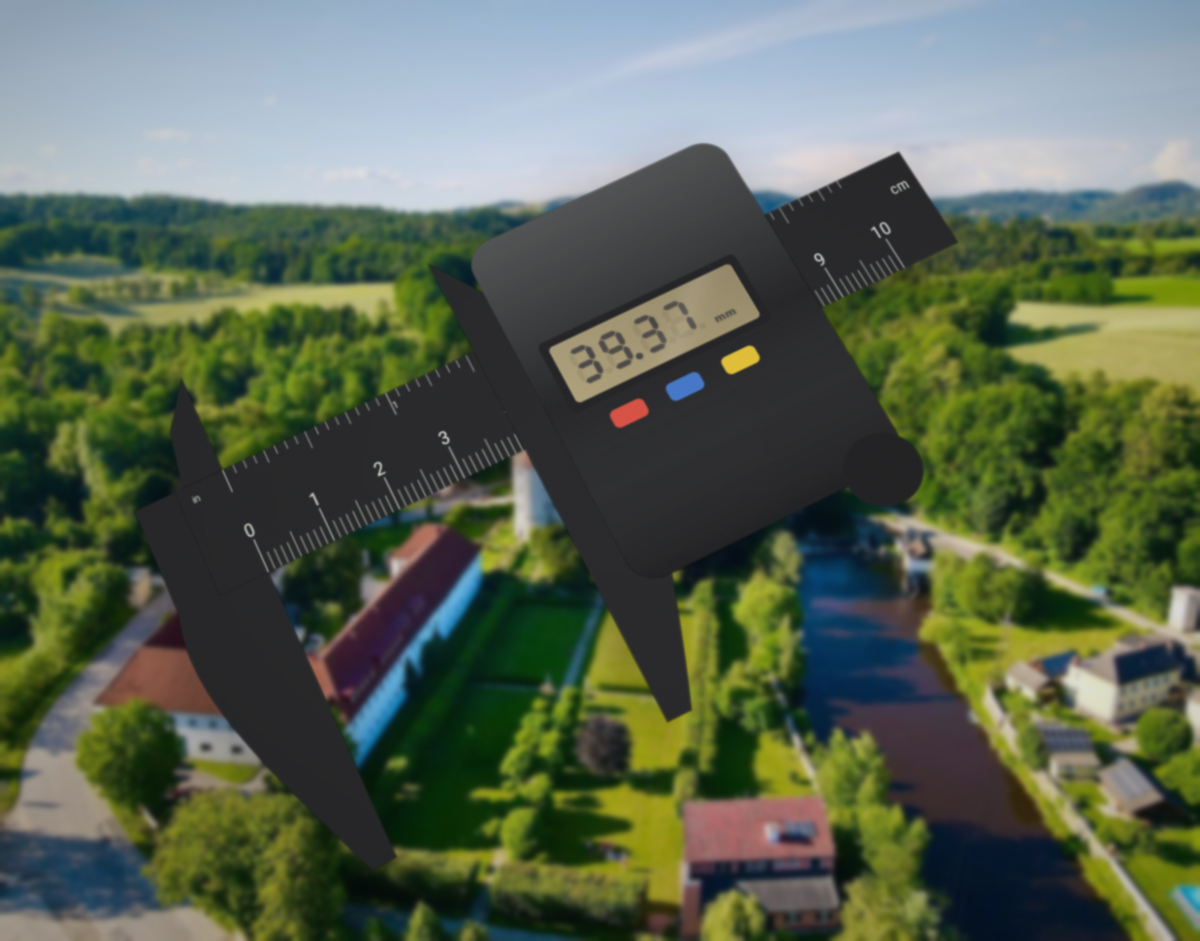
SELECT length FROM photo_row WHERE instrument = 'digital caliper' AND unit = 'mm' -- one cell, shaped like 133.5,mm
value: 39.37,mm
